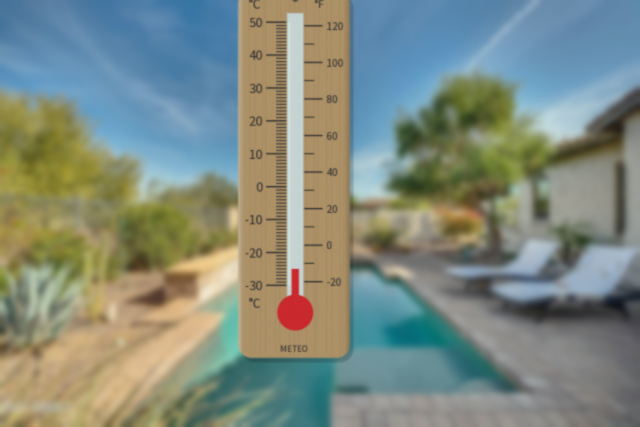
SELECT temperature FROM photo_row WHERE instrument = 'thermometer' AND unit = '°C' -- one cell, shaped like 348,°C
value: -25,°C
